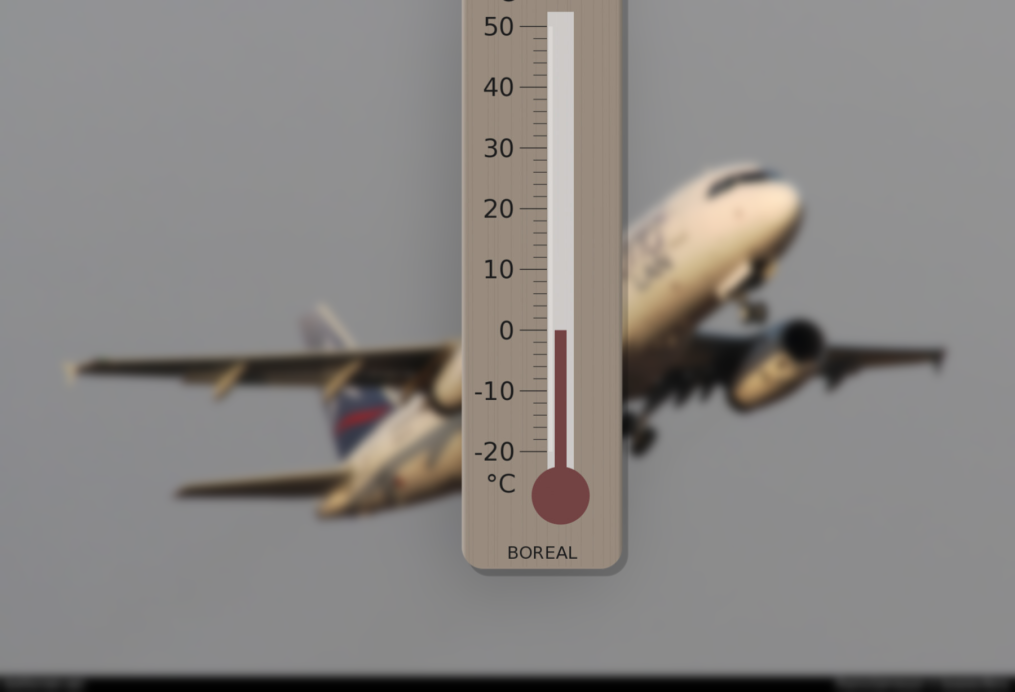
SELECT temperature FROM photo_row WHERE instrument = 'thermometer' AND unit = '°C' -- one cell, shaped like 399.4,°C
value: 0,°C
